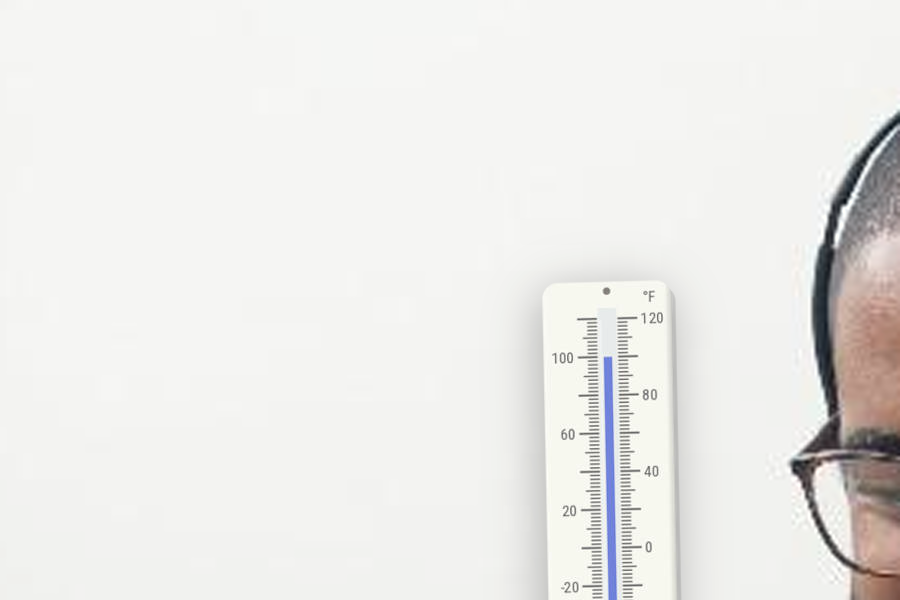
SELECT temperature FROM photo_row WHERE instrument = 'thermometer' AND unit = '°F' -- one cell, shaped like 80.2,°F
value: 100,°F
